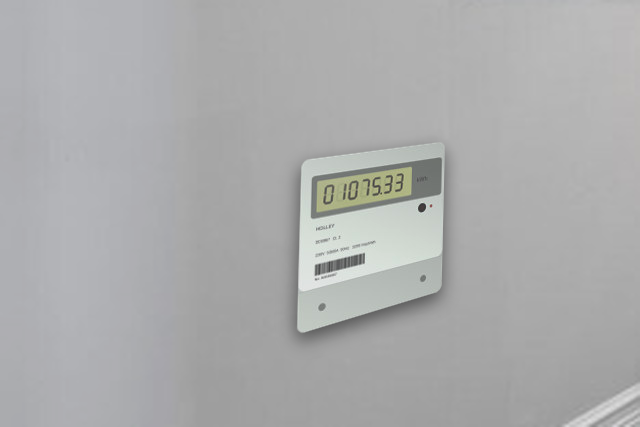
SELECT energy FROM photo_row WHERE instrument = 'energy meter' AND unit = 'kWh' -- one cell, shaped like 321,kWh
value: 1075.33,kWh
